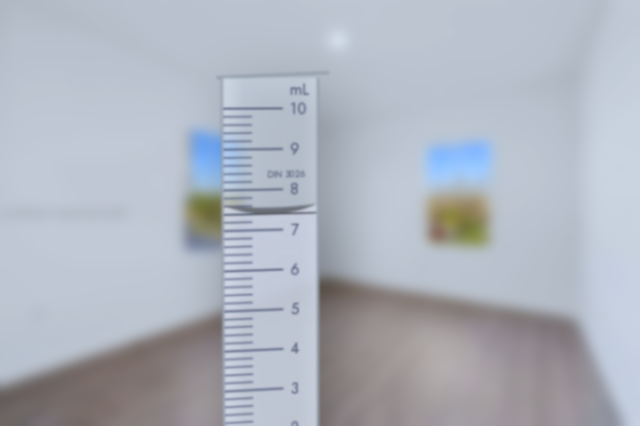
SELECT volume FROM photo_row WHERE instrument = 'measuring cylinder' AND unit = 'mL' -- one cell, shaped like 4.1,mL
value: 7.4,mL
